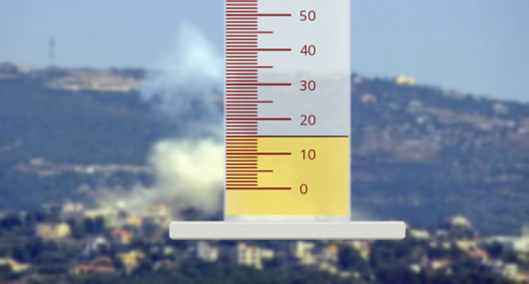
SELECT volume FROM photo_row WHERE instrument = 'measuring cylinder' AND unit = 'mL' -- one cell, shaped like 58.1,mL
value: 15,mL
